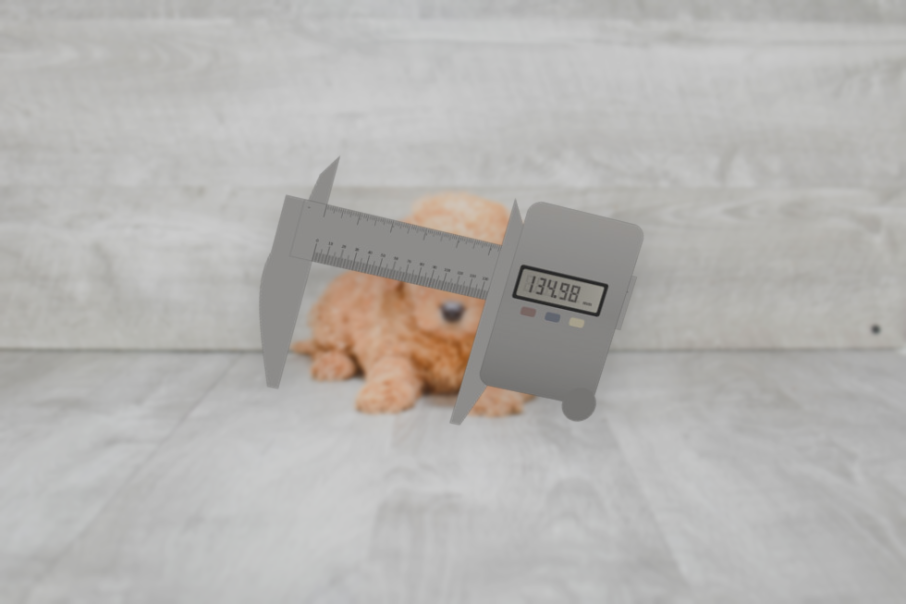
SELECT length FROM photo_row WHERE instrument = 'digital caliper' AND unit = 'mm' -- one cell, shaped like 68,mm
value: 134.98,mm
